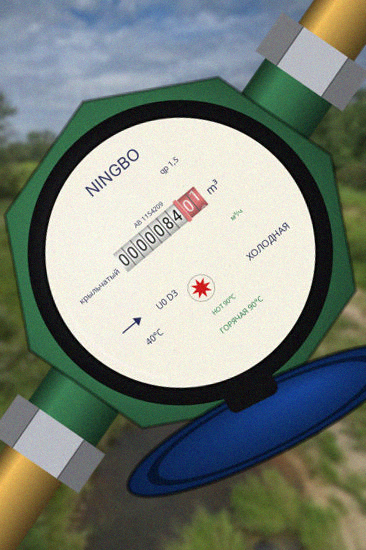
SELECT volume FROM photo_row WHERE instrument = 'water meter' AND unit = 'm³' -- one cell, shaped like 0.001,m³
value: 84.01,m³
